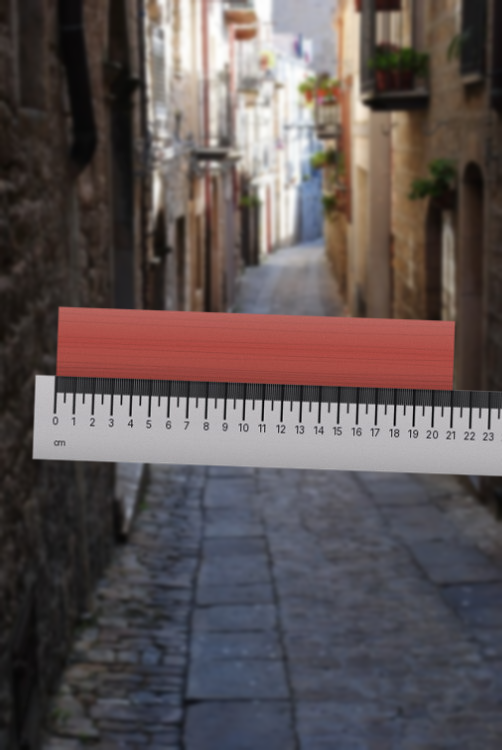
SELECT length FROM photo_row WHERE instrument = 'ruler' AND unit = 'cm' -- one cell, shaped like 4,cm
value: 21,cm
